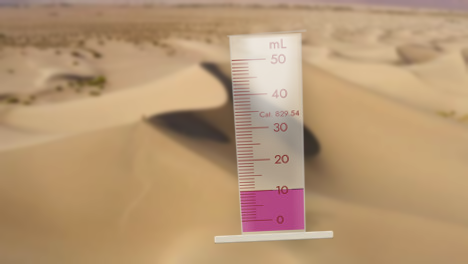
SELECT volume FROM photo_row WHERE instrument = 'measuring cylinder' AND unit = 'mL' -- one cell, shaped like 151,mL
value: 10,mL
